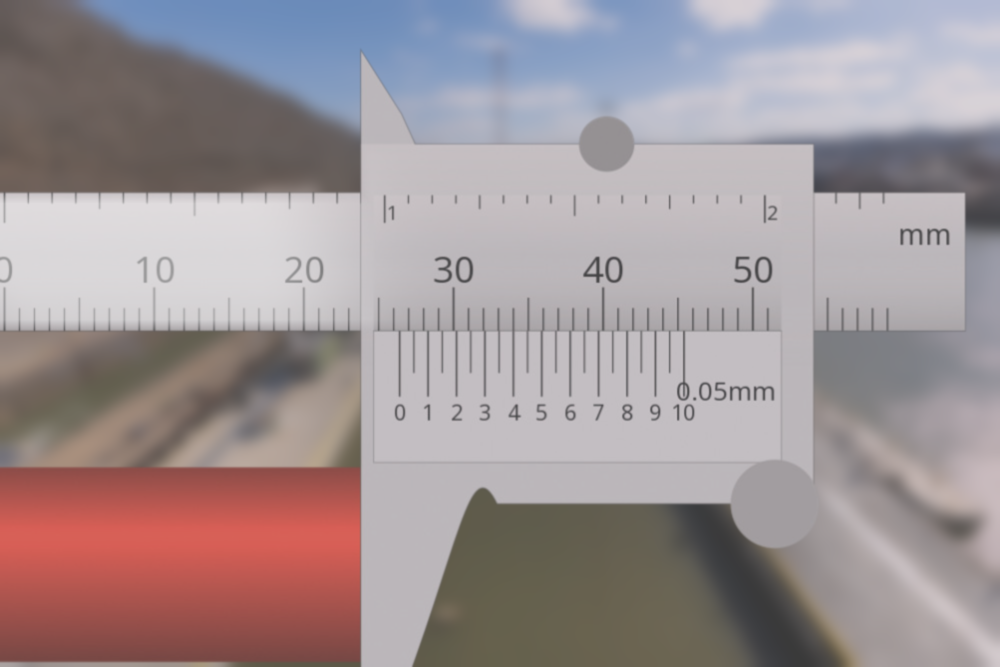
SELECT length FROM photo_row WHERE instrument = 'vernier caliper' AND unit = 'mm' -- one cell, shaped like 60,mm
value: 26.4,mm
